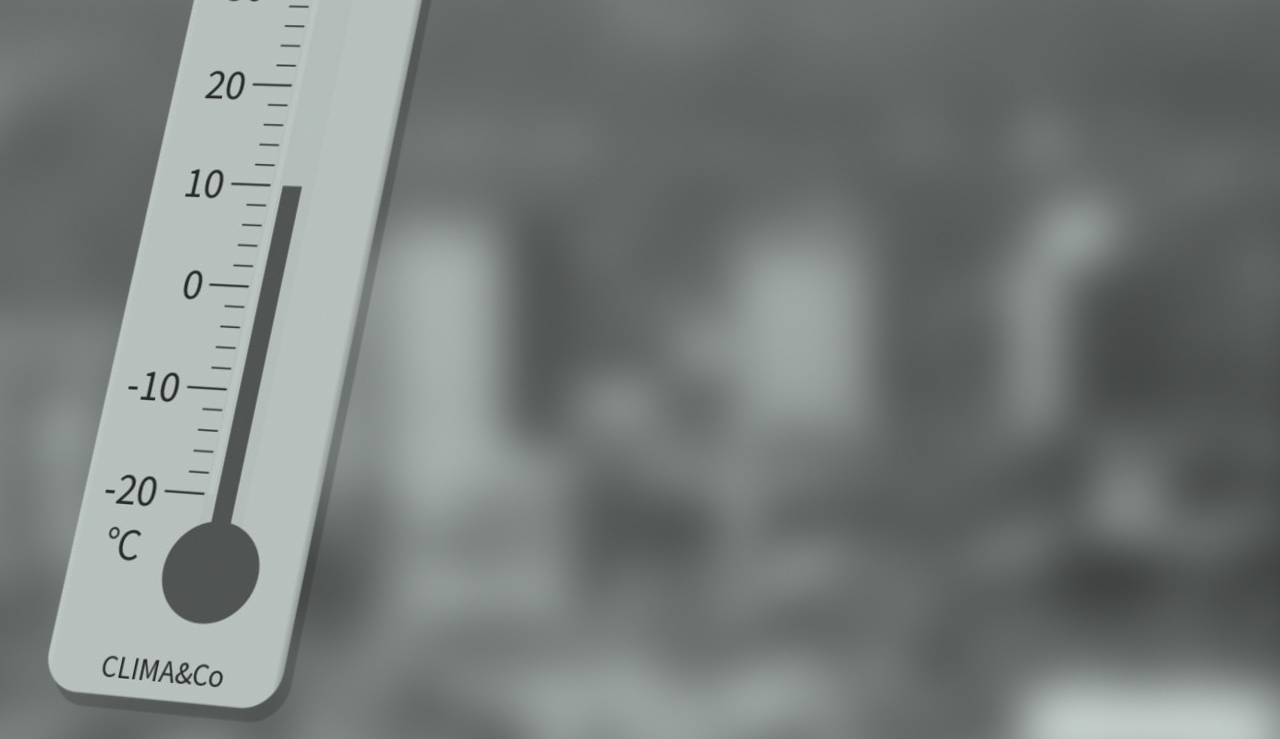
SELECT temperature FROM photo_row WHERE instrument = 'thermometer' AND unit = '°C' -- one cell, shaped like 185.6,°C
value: 10,°C
